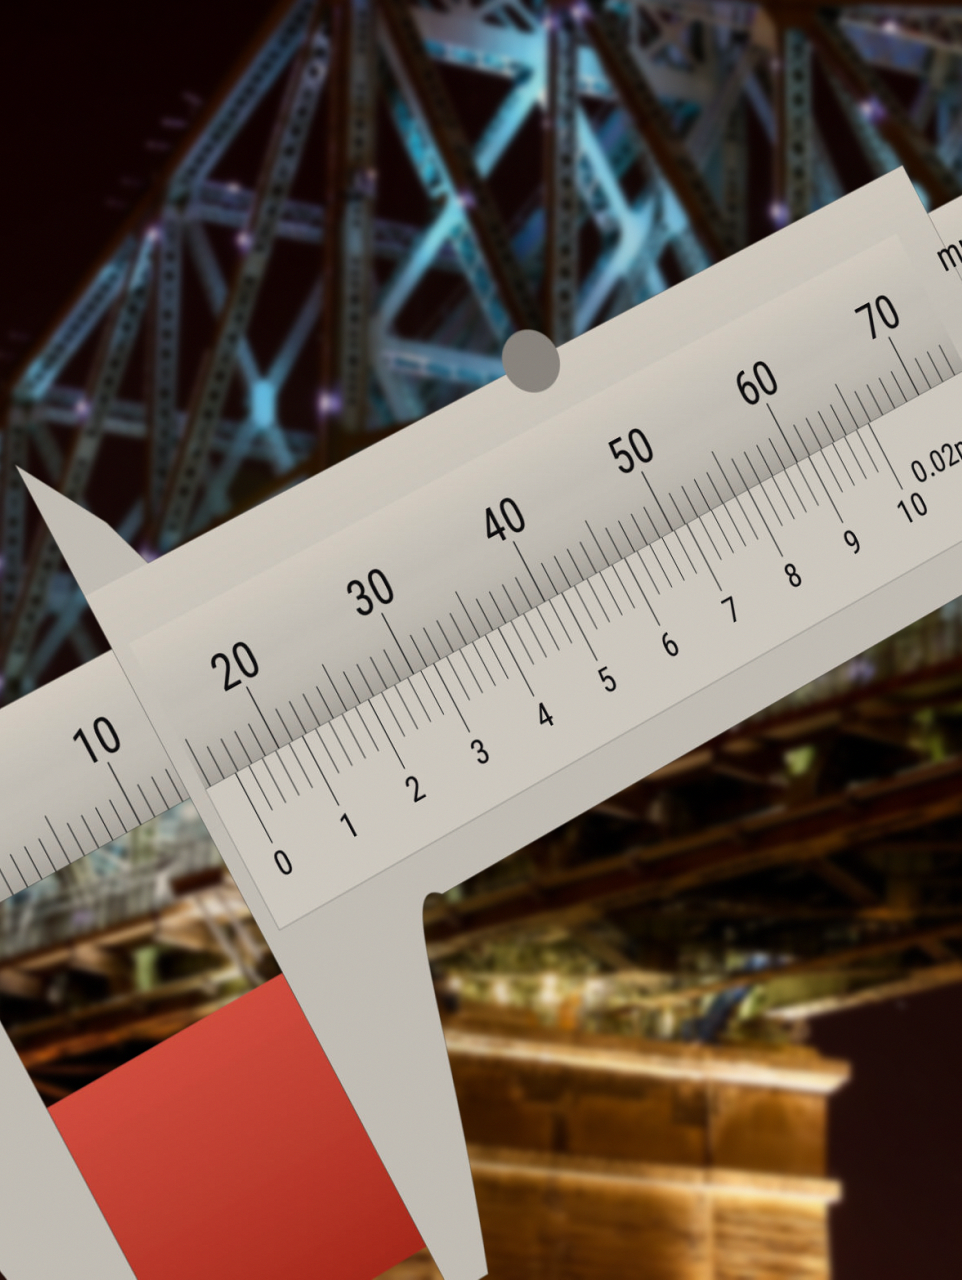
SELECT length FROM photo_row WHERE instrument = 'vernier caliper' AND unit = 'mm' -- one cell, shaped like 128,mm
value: 16.8,mm
